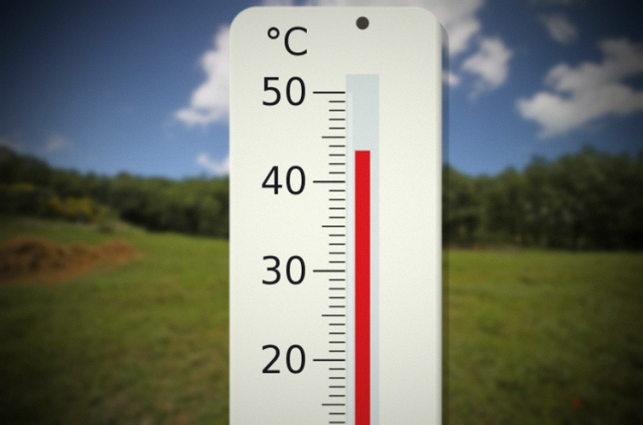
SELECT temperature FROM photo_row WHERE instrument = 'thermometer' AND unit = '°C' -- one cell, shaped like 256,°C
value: 43.5,°C
